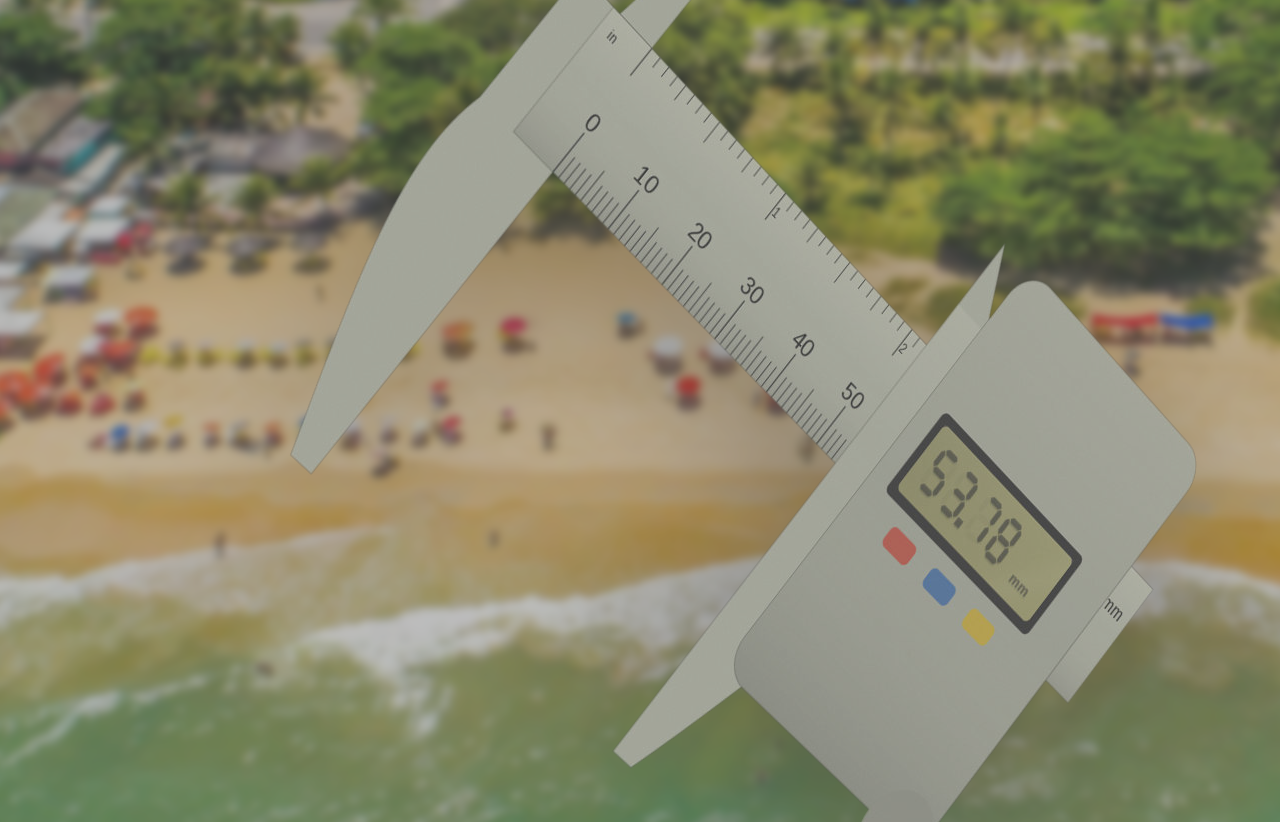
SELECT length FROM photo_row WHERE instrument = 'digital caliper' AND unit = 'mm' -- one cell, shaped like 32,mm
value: 53.78,mm
